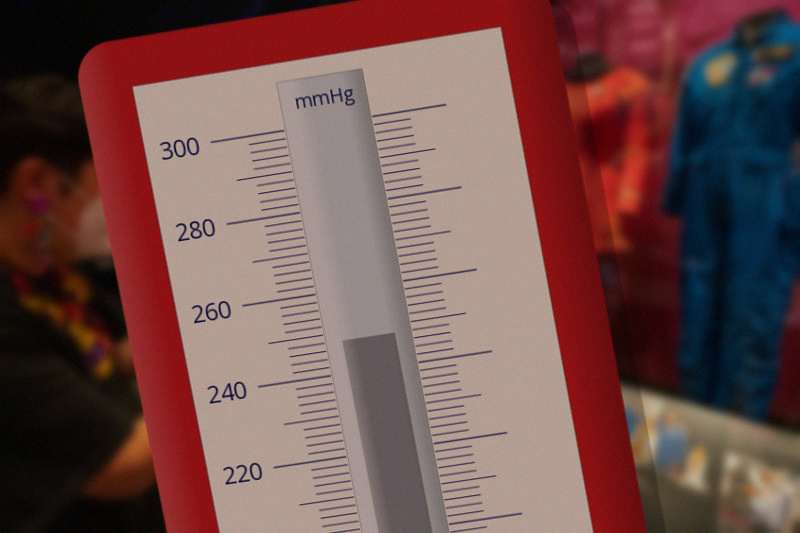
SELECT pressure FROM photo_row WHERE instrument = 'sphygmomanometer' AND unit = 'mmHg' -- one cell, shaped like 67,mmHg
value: 248,mmHg
